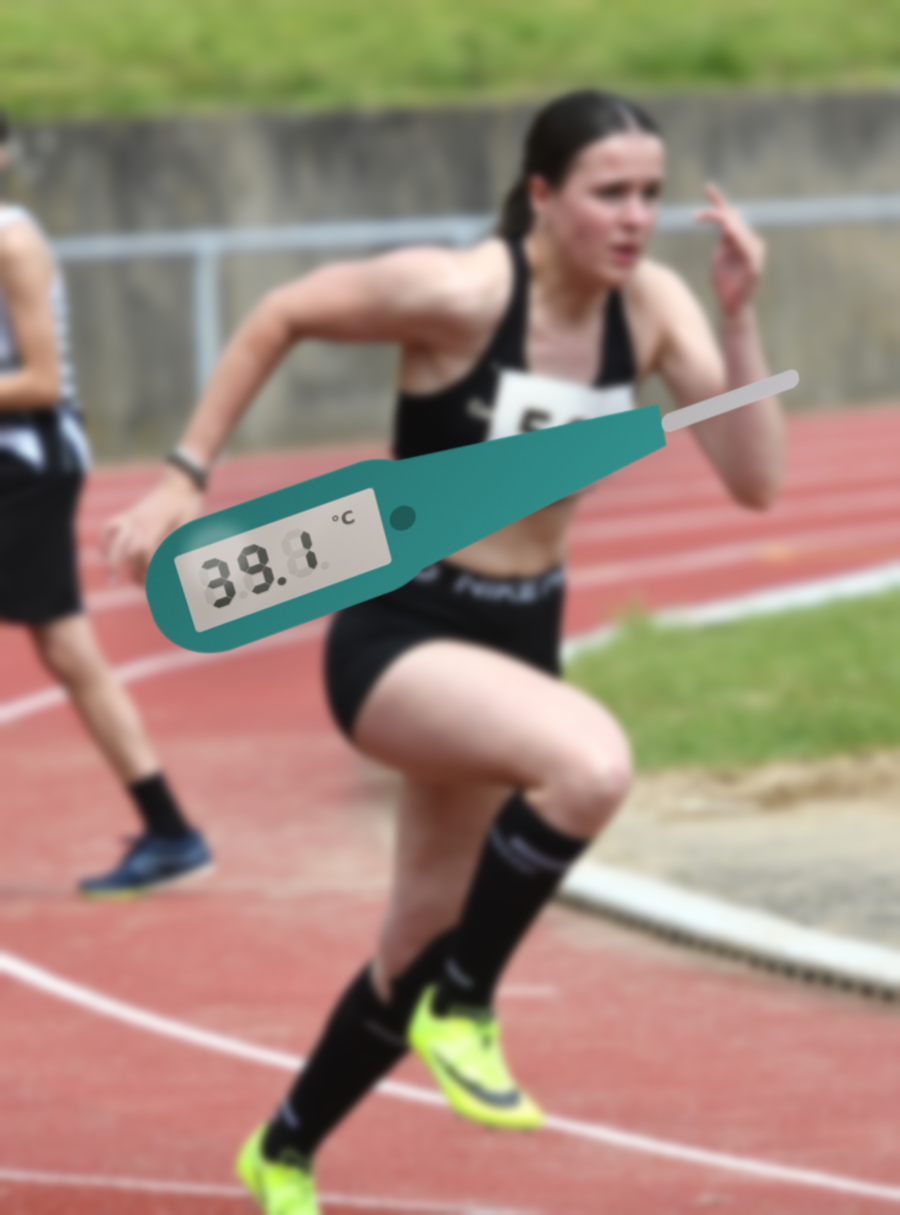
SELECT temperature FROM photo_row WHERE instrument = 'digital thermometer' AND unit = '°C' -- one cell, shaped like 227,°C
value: 39.1,°C
